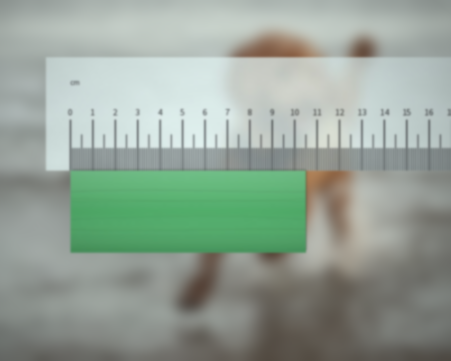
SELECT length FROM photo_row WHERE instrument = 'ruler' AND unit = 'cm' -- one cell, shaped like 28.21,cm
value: 10.5,cm
